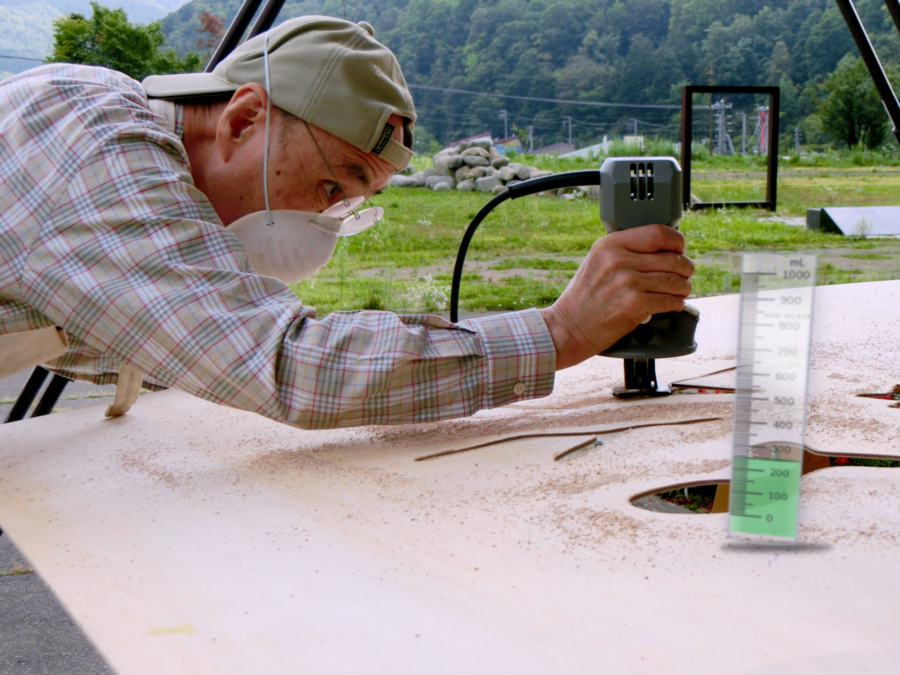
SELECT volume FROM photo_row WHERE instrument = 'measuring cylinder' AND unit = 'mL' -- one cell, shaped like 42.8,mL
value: 250,mL
